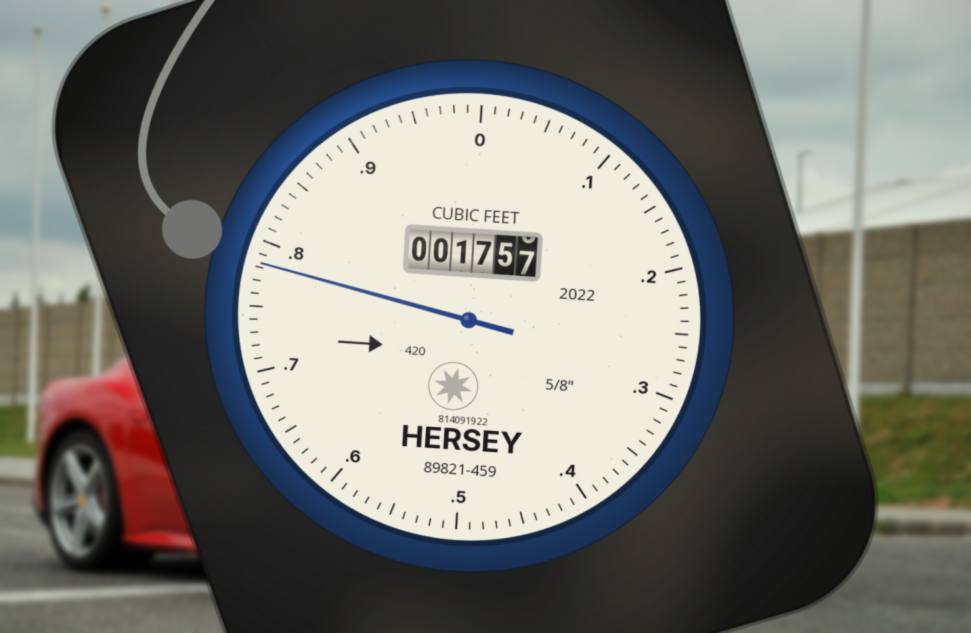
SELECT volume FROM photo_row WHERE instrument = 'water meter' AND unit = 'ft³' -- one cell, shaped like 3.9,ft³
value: 1756.78,ft³
